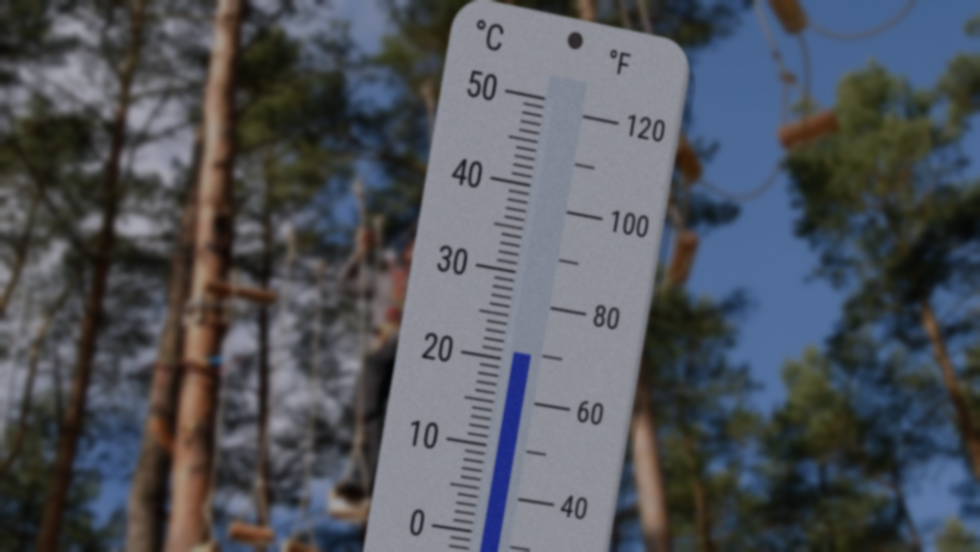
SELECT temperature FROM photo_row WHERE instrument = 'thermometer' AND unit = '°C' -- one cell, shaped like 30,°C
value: 21,°C
